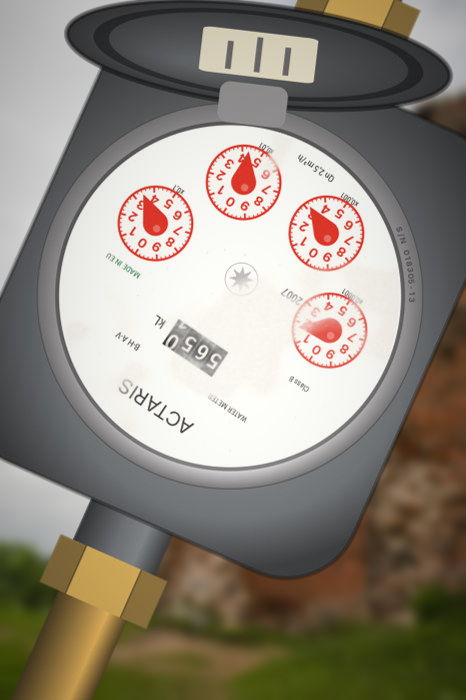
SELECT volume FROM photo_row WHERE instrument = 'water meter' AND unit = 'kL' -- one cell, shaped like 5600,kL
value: 5650.3431,kL
